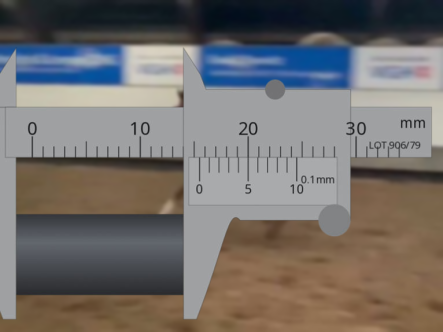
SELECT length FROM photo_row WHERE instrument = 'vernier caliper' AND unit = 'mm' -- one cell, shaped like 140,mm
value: 15.5,mm
